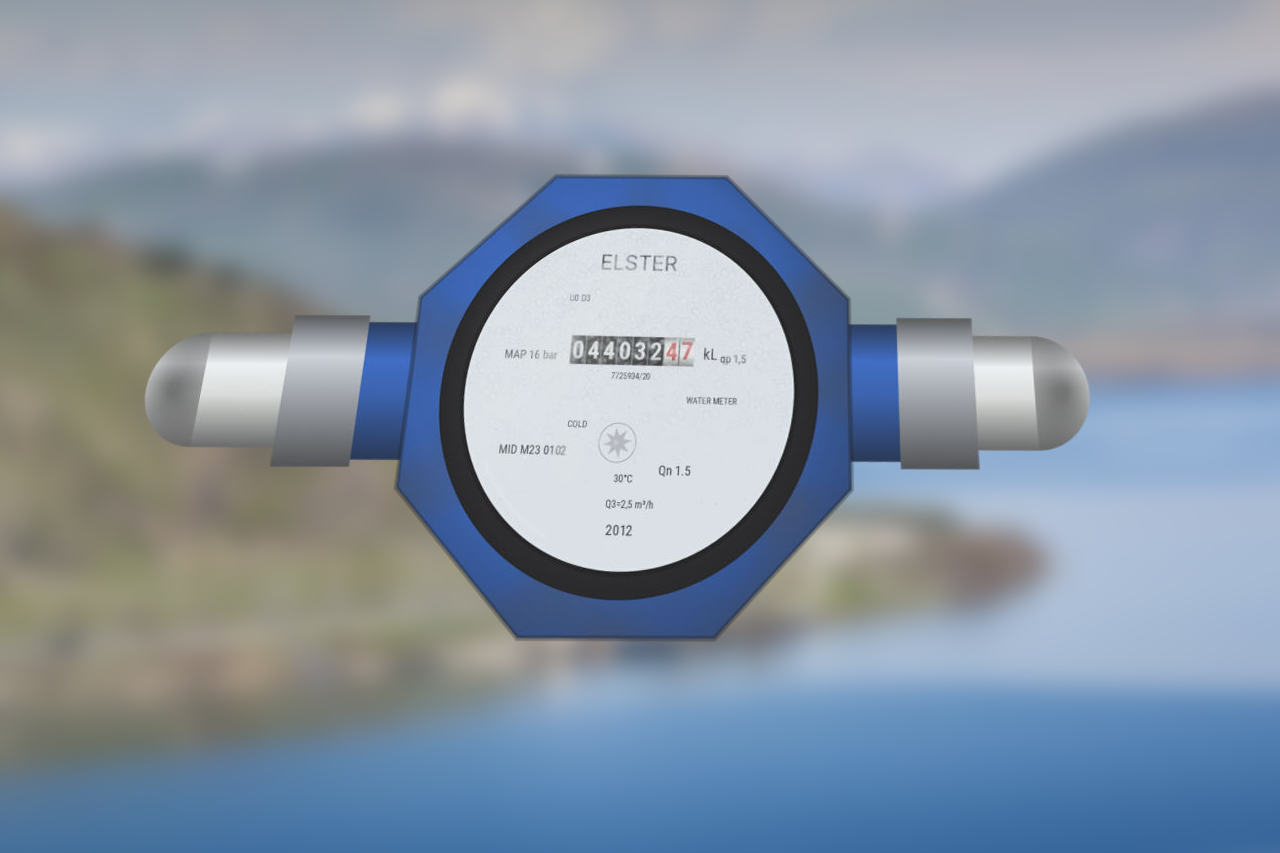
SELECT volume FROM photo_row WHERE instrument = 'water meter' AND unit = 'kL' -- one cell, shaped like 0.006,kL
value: 44032.47,kL
